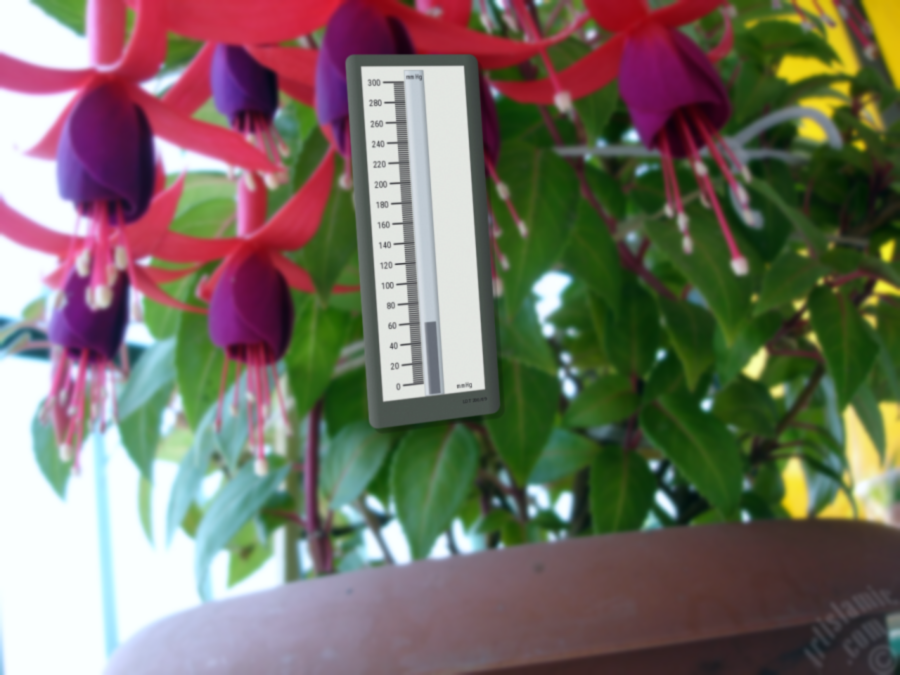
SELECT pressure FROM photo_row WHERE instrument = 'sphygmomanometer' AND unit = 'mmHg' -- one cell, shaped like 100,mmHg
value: 60,mmHg
